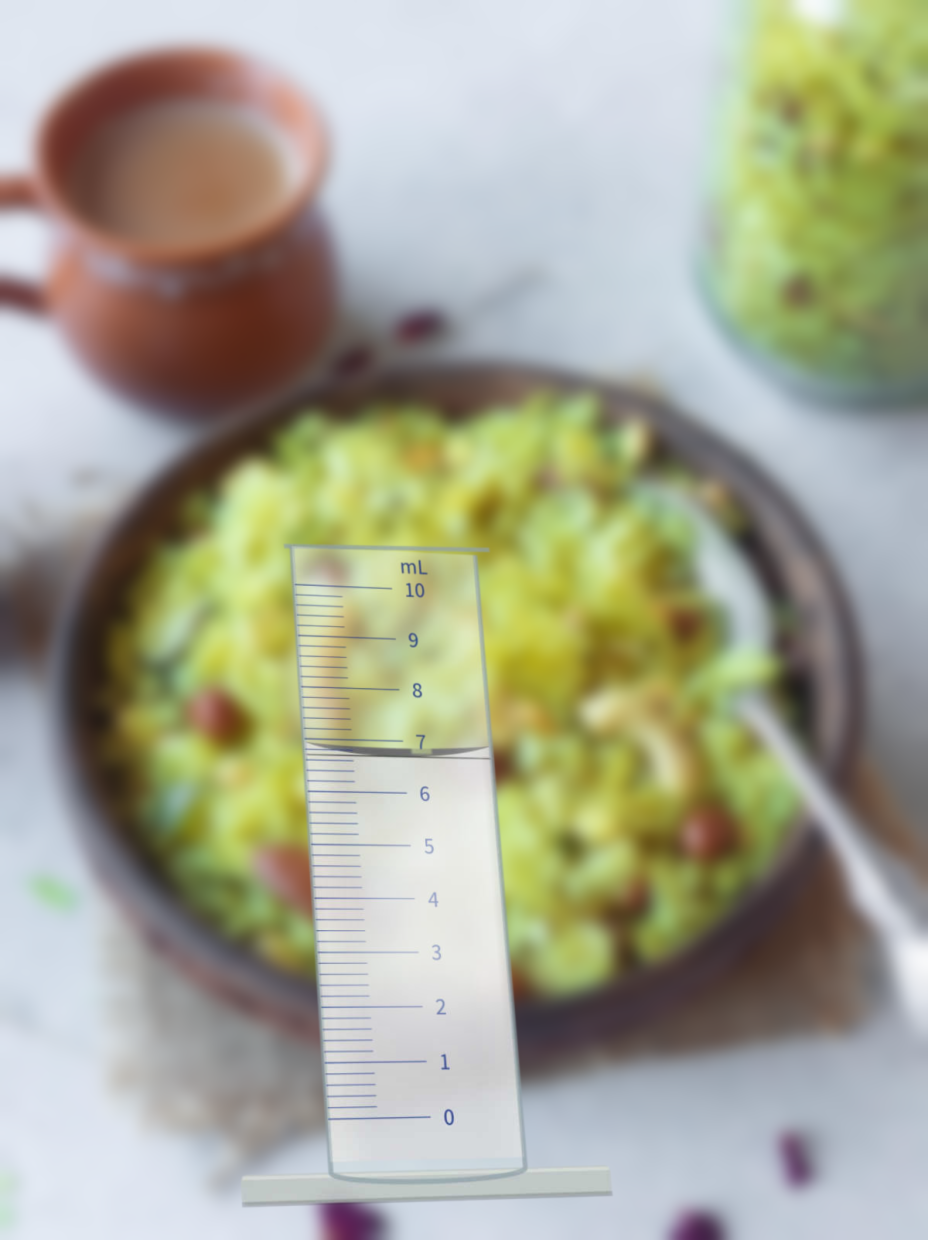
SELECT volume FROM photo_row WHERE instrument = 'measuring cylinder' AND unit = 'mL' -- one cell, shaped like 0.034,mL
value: 6.7,mL
